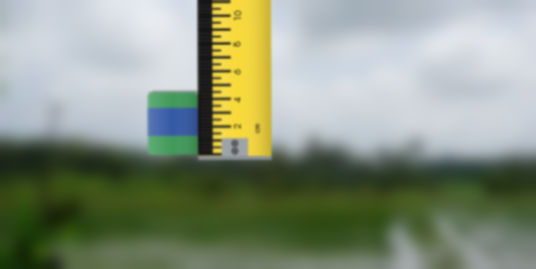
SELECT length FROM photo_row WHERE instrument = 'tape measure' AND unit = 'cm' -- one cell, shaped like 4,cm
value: 4.5,cm
